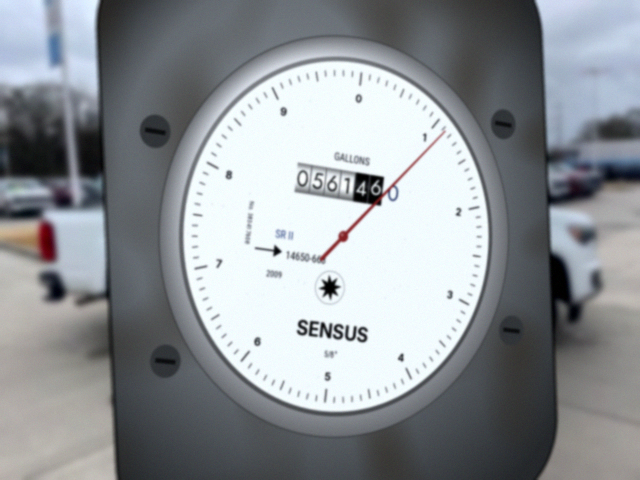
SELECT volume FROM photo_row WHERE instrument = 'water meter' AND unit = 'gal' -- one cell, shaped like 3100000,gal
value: 561461.1,gal
